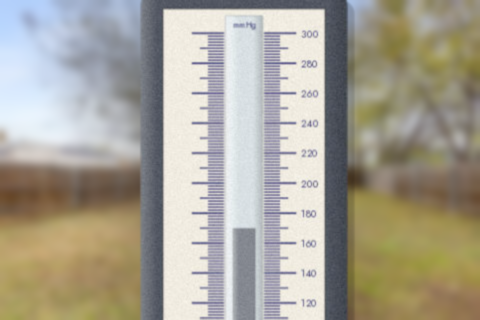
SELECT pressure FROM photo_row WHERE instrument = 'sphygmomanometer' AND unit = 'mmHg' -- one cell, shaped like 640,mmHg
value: 170,mmHg
